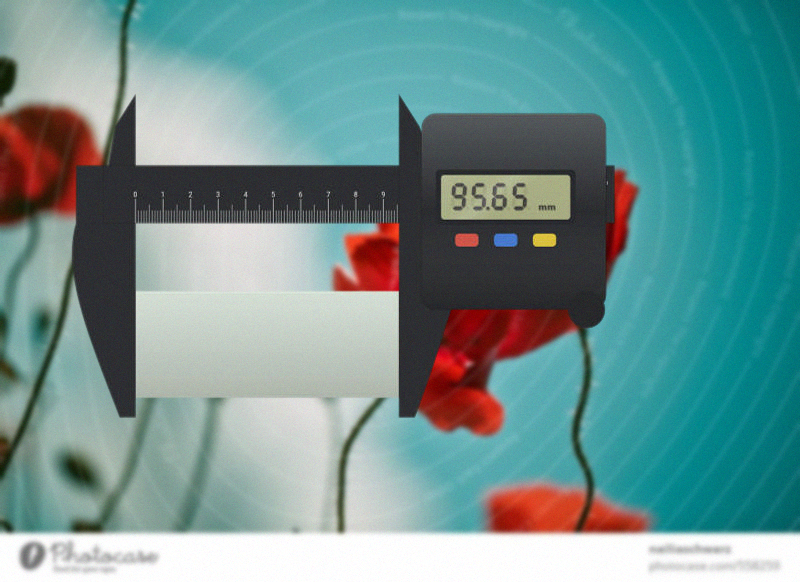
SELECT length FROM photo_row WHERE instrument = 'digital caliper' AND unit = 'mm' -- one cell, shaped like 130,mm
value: 95.65,mm
